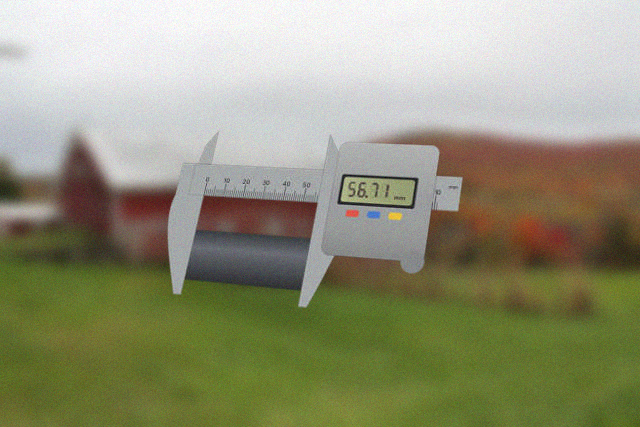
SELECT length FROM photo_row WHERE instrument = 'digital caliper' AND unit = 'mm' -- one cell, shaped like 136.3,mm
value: 56.71,mm
